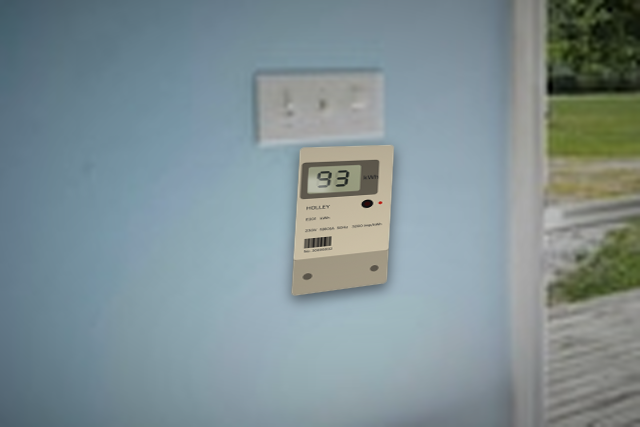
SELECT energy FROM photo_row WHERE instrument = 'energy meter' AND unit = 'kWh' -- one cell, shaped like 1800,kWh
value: 93,kWh
